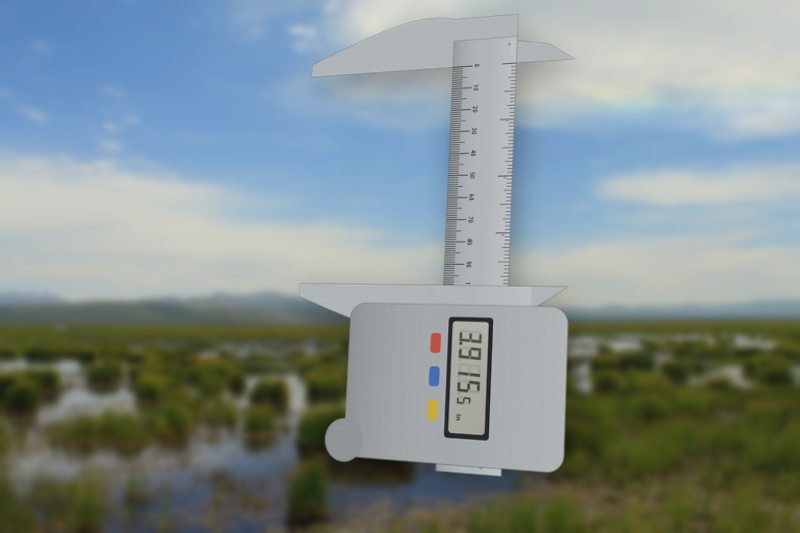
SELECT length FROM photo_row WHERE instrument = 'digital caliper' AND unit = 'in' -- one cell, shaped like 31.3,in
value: 3.9155,in
